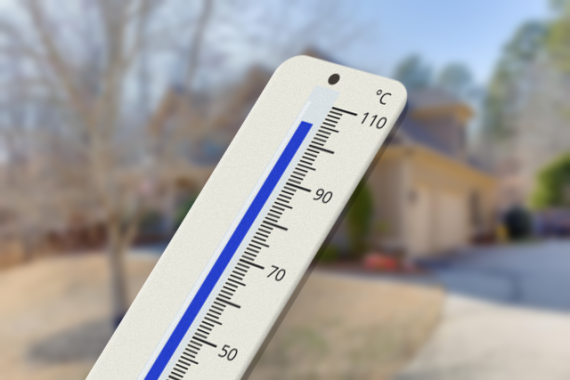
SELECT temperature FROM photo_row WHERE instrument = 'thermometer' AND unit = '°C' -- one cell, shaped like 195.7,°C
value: 105,°C
